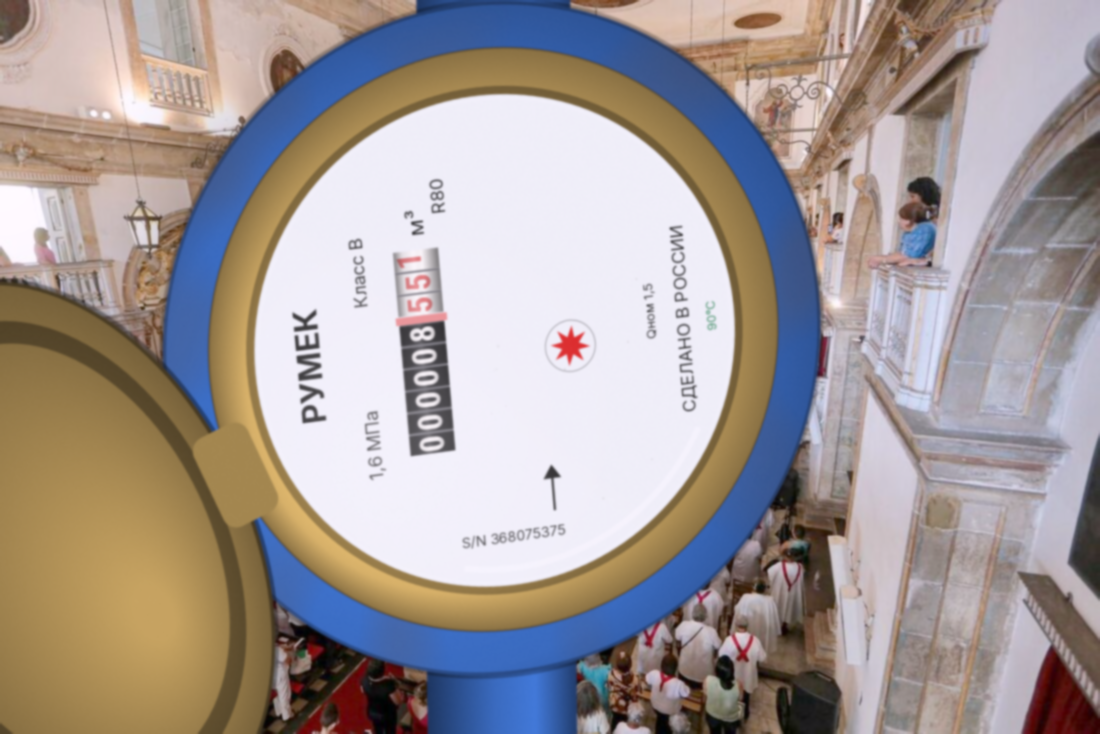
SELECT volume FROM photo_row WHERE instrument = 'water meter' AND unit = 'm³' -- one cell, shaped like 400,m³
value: 8.551,m³
